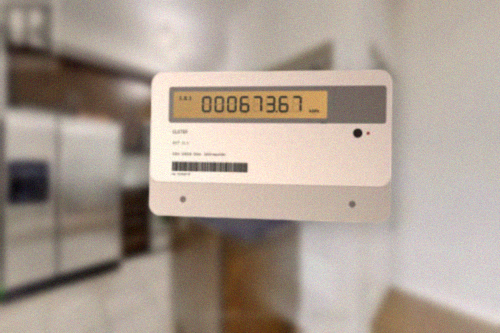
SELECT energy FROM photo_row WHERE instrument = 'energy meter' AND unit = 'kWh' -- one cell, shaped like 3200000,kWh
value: 673.67,kWh
